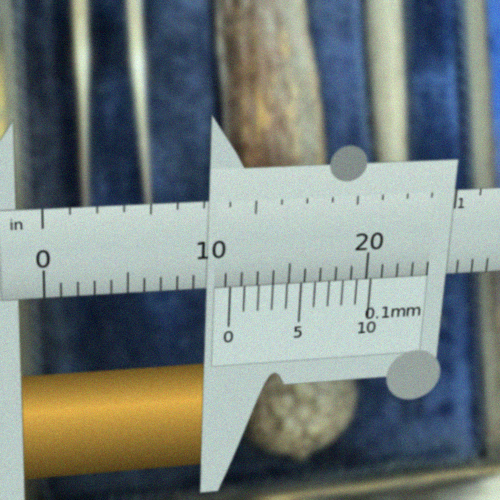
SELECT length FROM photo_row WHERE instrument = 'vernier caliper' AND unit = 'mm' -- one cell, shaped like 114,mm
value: 11.3,mm
